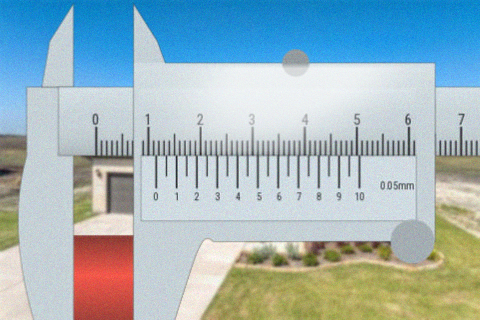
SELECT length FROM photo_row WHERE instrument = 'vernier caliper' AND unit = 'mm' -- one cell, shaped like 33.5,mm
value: 11.5,mm
